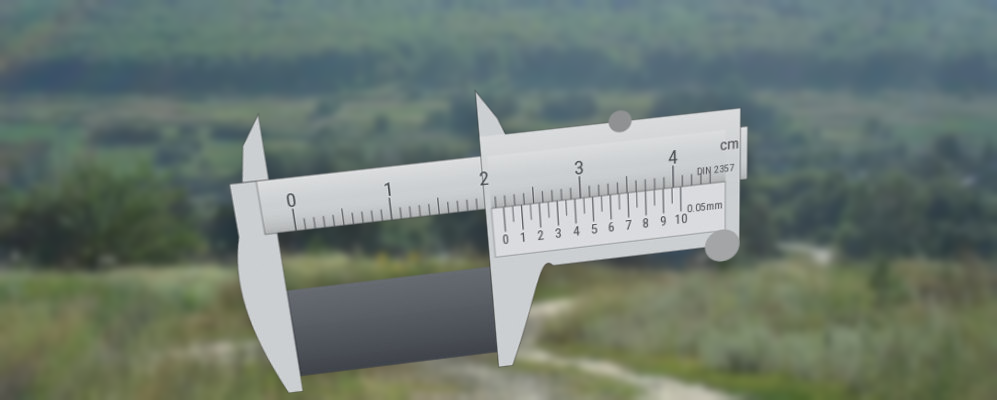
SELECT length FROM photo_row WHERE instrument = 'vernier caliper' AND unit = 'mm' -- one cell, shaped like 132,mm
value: 21.8,mm
